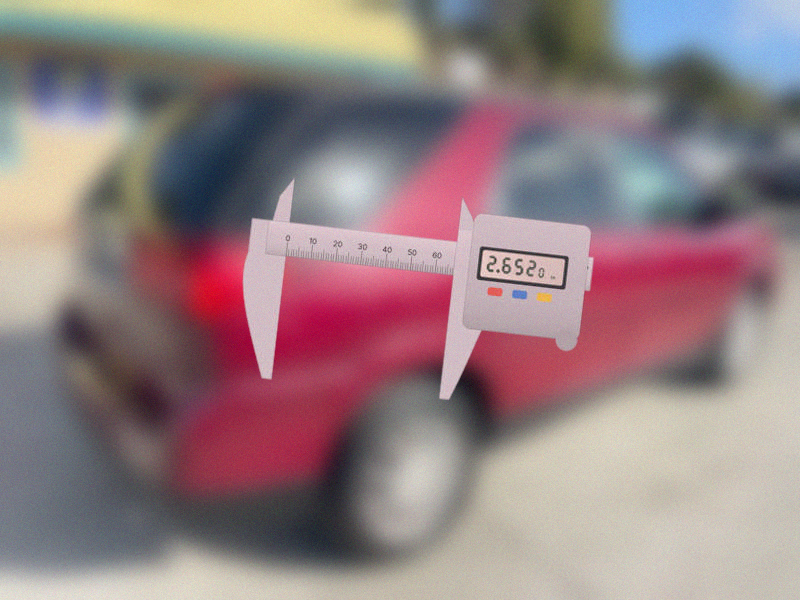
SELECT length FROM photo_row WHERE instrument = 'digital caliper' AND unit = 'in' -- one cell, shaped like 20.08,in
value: 2.6520,in
